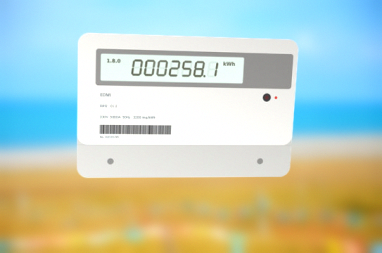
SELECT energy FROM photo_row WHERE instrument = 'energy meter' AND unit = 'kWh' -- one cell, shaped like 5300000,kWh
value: 258.1,kWh
